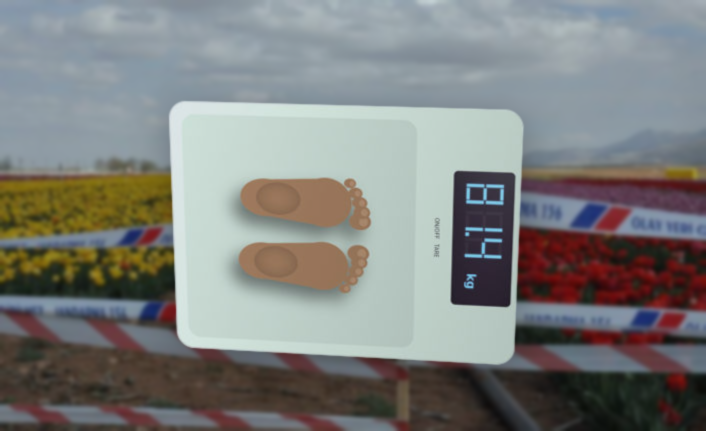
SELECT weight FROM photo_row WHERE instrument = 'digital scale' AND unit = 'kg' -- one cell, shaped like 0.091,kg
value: 81.4,kg
